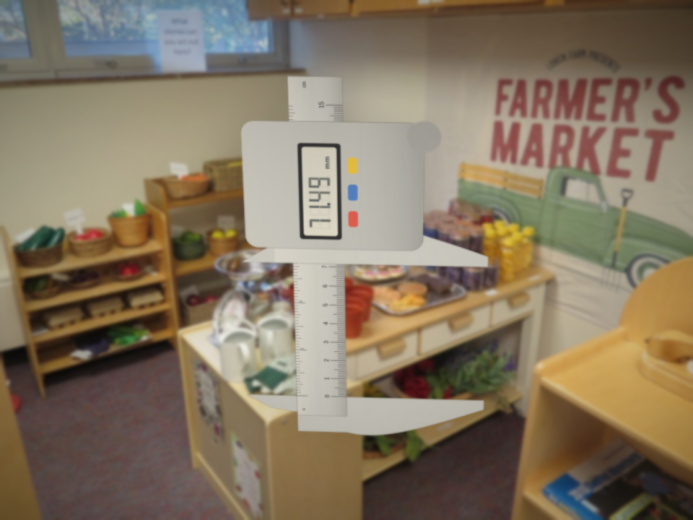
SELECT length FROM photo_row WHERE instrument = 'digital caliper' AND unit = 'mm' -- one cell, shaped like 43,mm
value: 71.49,mm
